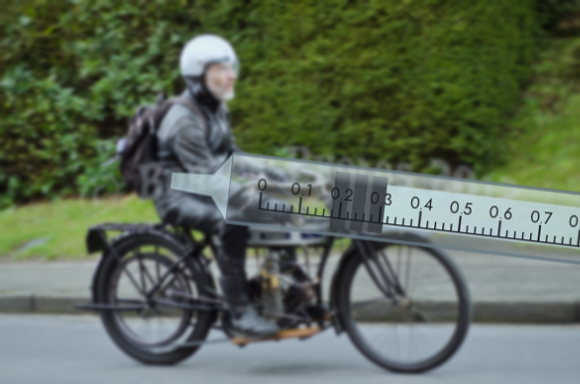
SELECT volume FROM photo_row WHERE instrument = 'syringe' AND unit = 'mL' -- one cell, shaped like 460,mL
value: 0.18,mL
